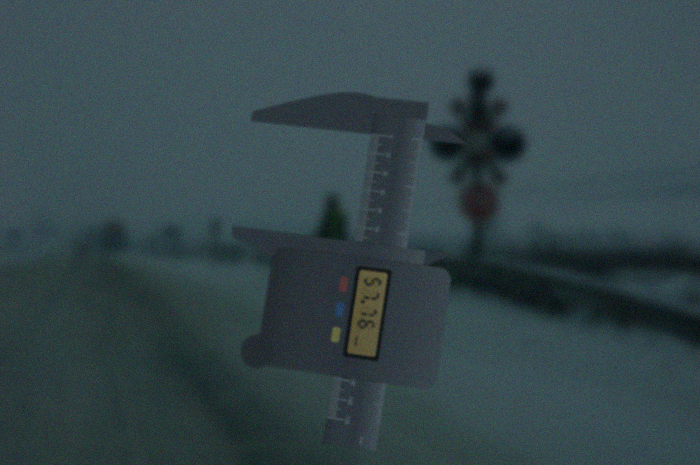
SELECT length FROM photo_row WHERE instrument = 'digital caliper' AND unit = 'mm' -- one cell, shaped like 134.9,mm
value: 57.76,mm
